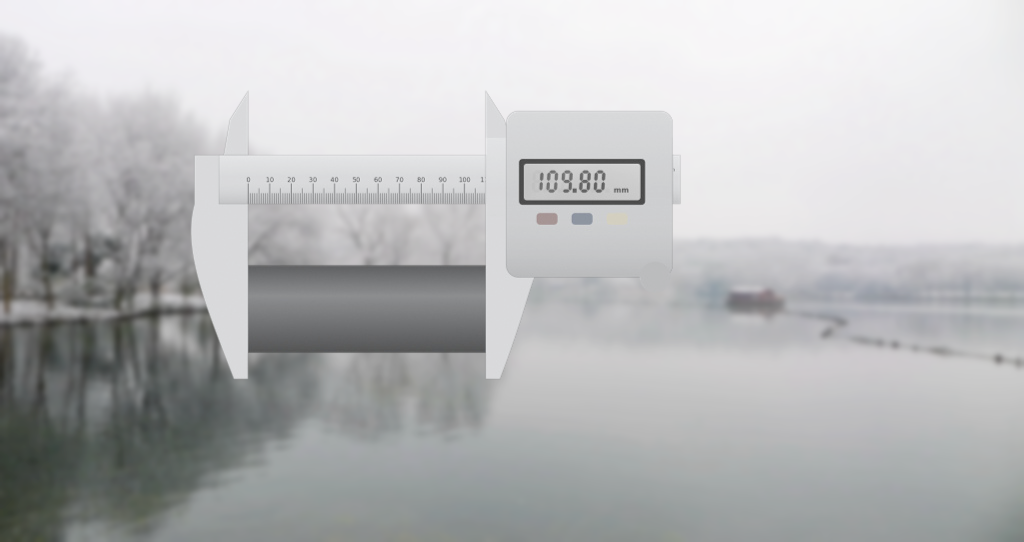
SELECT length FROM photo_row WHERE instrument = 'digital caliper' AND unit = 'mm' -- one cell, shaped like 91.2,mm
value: 109.80,mm
